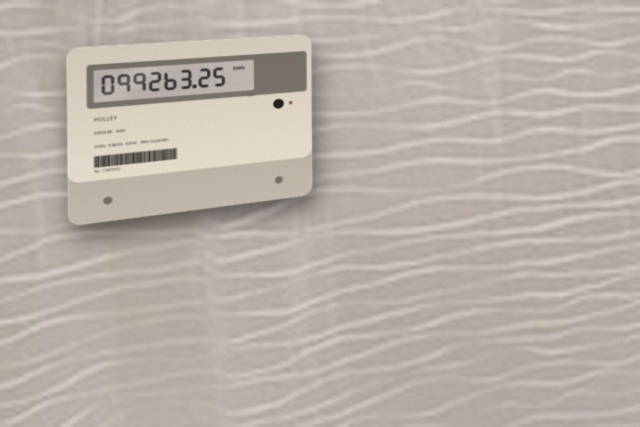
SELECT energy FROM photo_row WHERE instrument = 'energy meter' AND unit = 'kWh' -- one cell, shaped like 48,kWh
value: 99263.25,kWh
